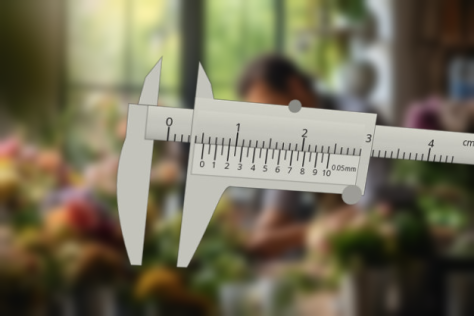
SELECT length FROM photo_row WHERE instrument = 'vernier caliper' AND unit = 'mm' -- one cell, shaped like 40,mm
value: 5.2,mm
